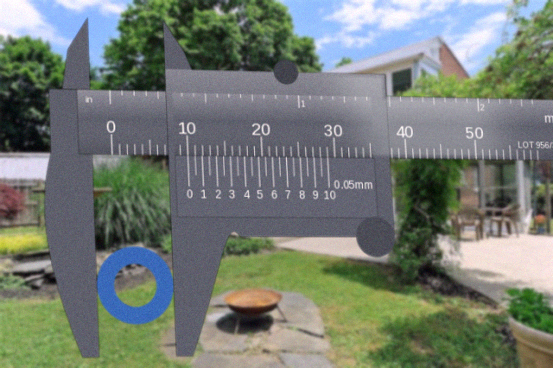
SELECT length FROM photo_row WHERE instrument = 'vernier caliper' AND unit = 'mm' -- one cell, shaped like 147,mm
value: 10.0,mm
